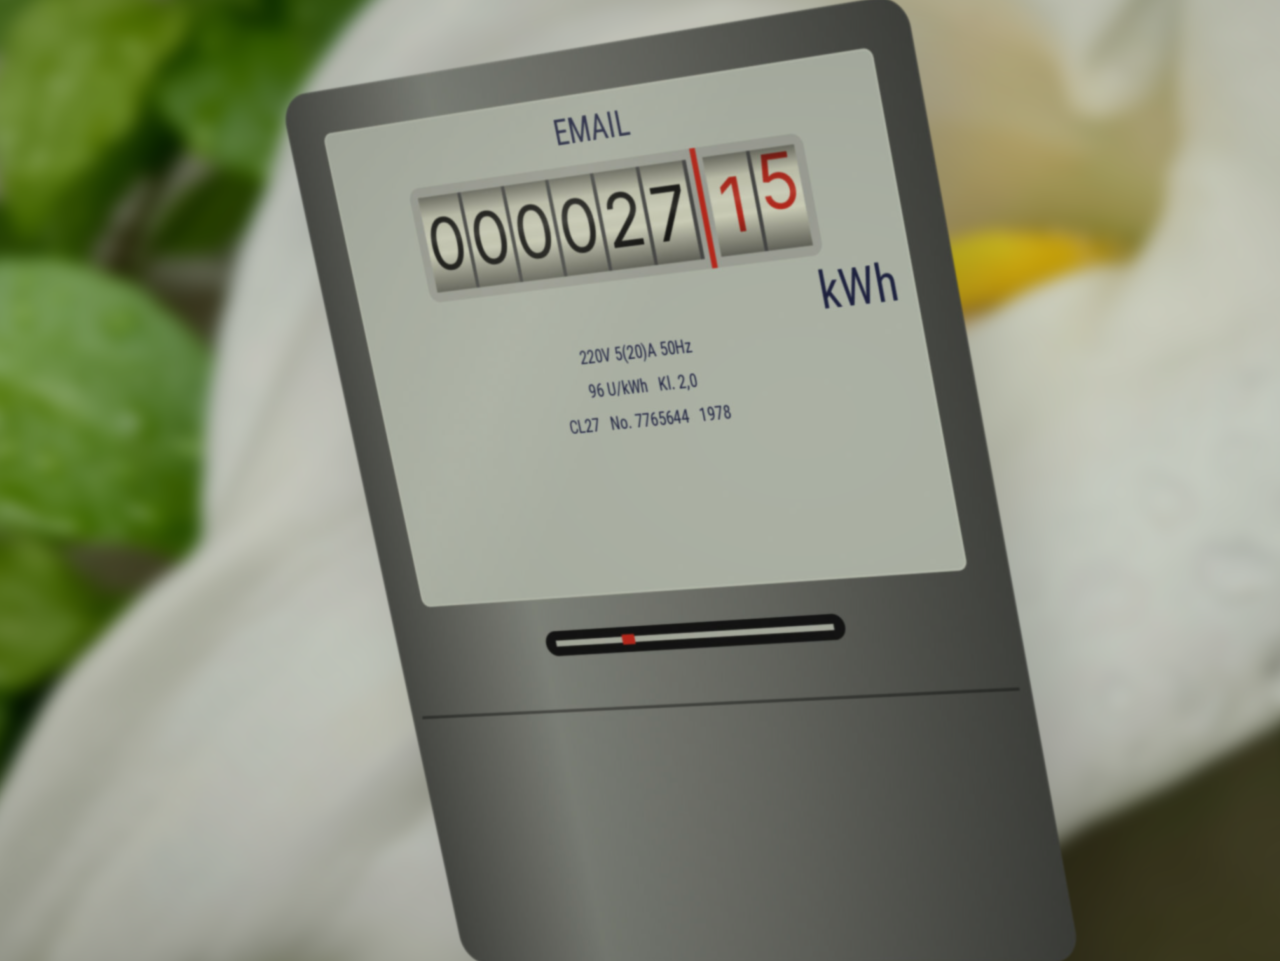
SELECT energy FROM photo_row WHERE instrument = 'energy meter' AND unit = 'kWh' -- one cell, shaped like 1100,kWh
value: 27.15,kWh
